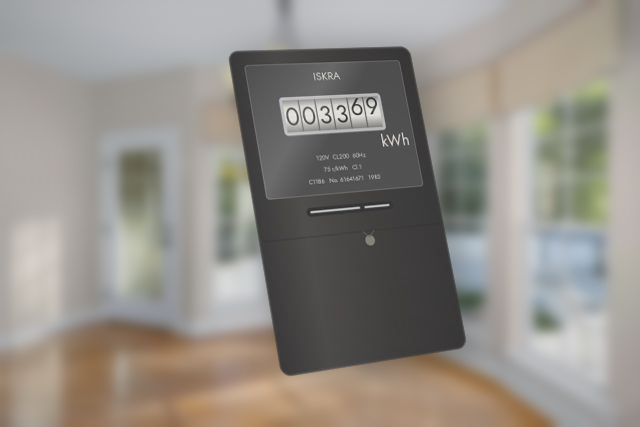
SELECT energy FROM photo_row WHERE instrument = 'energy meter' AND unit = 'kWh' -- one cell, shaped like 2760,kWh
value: 3369,kWh
